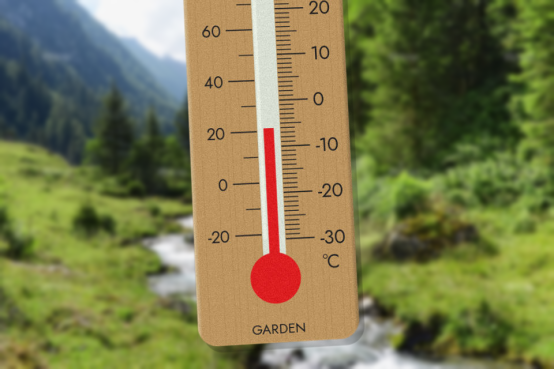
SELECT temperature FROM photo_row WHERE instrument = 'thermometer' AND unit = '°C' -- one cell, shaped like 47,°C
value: -6,°C
